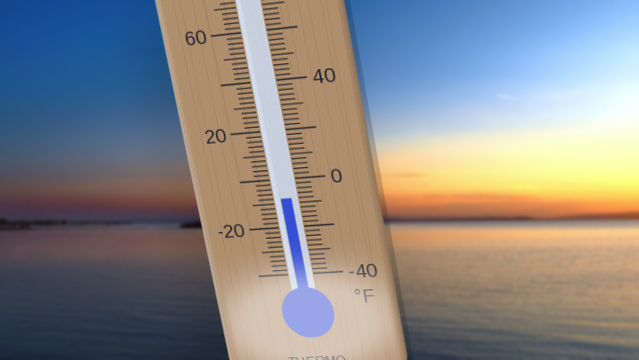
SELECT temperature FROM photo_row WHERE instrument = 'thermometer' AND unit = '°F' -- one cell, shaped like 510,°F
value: -8,°F
